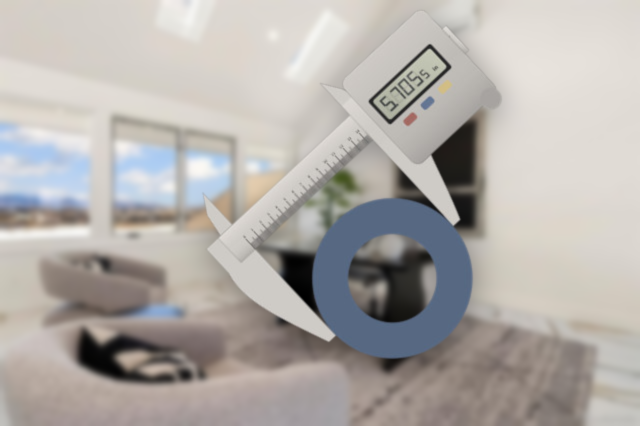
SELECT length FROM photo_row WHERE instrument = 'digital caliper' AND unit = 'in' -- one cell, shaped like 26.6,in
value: 5.7055,in
